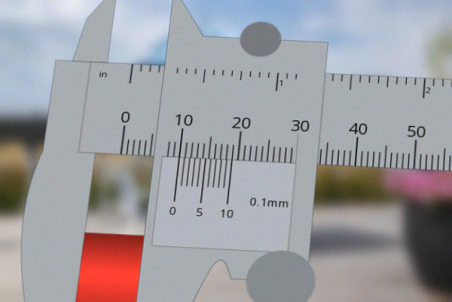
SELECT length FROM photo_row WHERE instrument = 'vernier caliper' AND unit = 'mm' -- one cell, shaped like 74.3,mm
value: 10.0,mm
